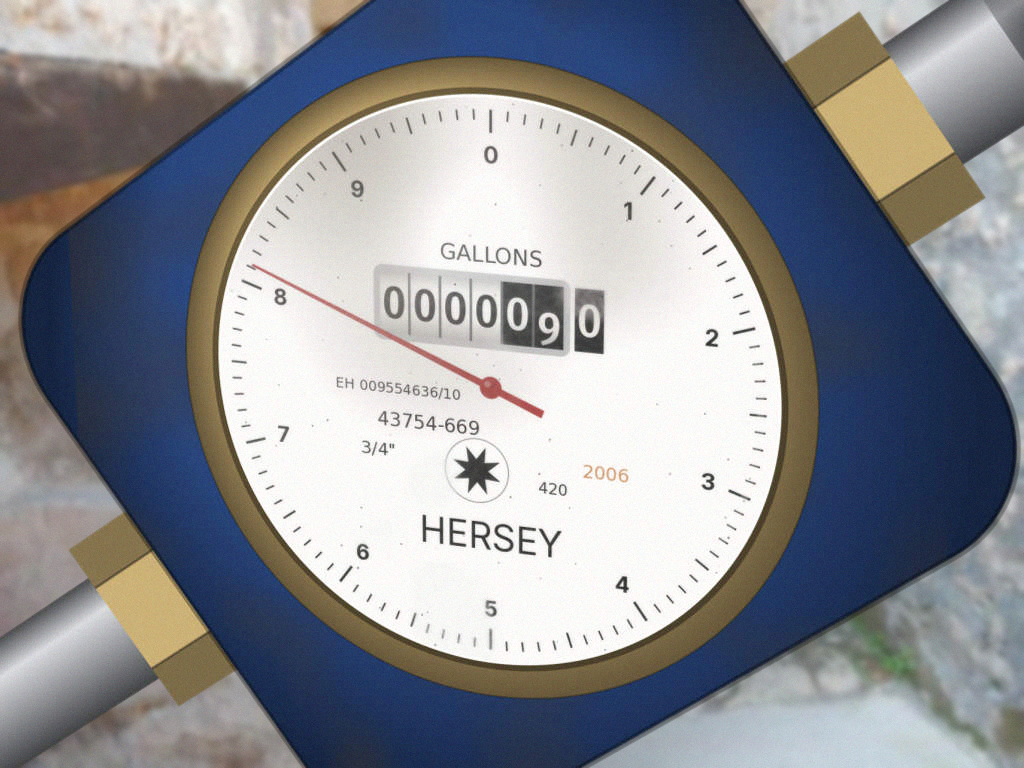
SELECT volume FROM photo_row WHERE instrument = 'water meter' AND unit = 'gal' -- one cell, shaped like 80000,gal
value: 88.1,gal
